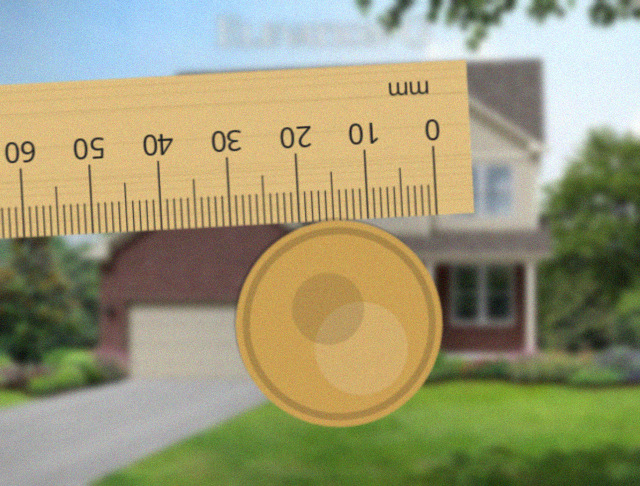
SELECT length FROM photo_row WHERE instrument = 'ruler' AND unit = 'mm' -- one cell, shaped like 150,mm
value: 30,mm
